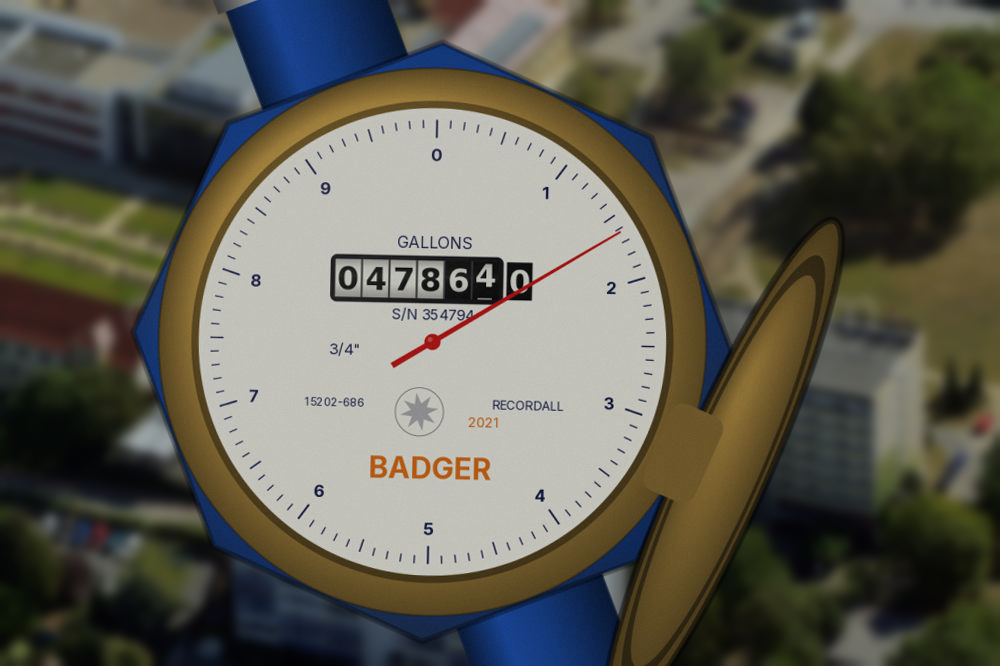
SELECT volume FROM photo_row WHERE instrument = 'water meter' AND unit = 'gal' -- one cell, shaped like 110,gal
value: 478641.6,gal
